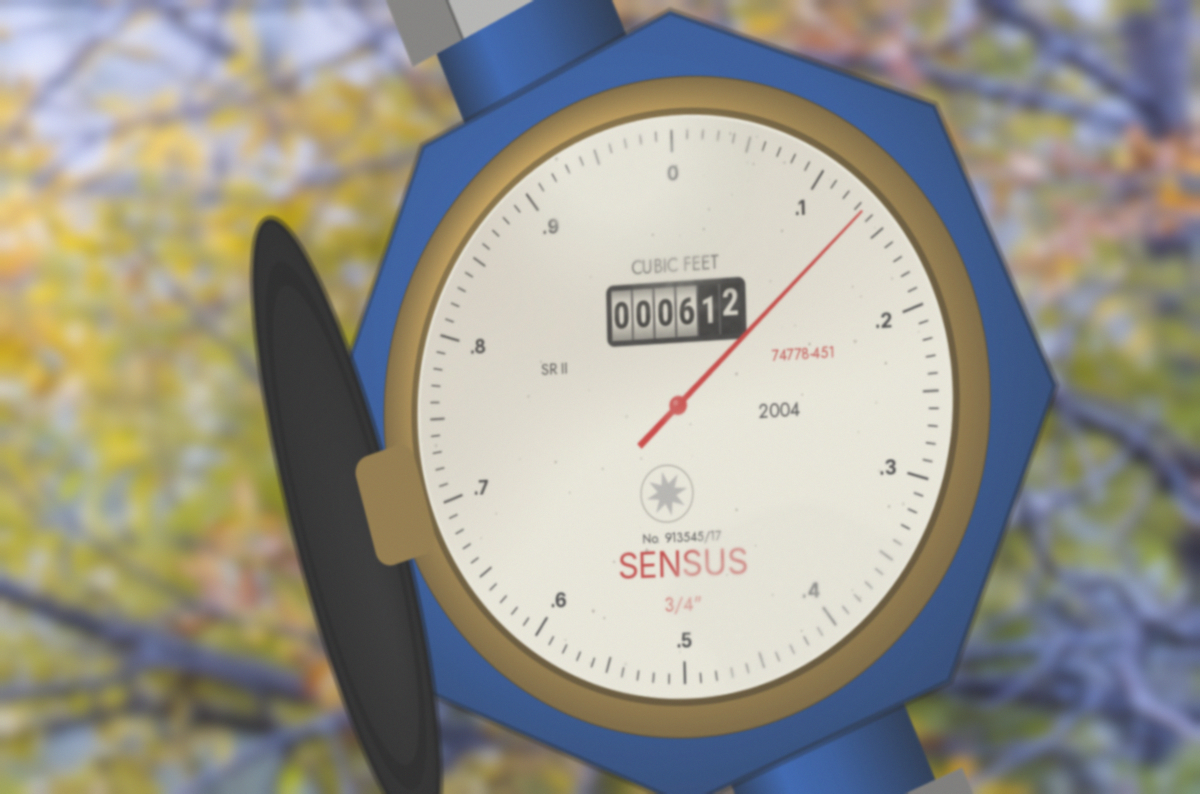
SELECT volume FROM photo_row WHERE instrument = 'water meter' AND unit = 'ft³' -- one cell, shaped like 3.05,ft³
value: 612.13,ft³
